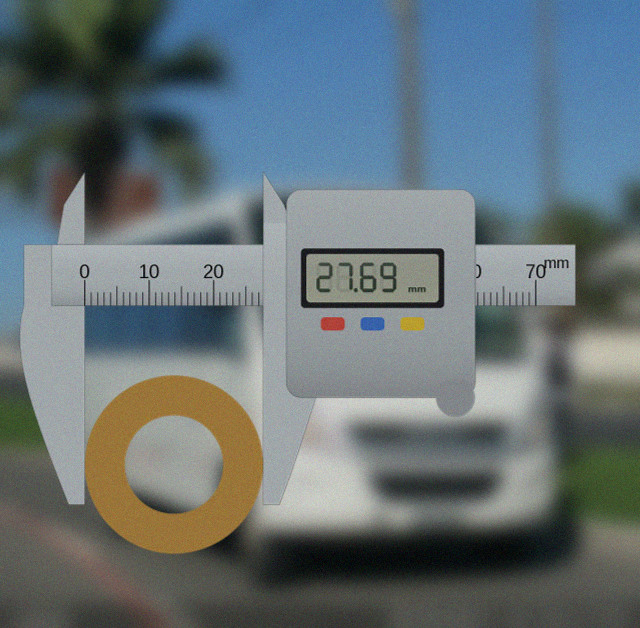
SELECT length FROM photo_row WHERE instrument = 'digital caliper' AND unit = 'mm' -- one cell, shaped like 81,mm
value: 27.69,mm
